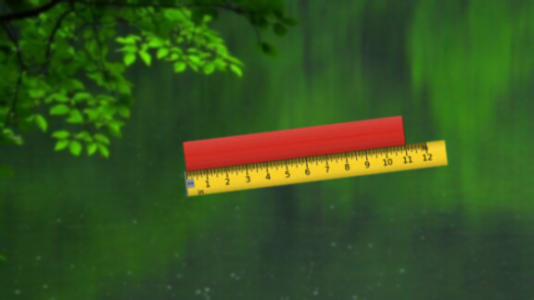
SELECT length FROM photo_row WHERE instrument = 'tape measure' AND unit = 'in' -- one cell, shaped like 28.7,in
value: 11,in
